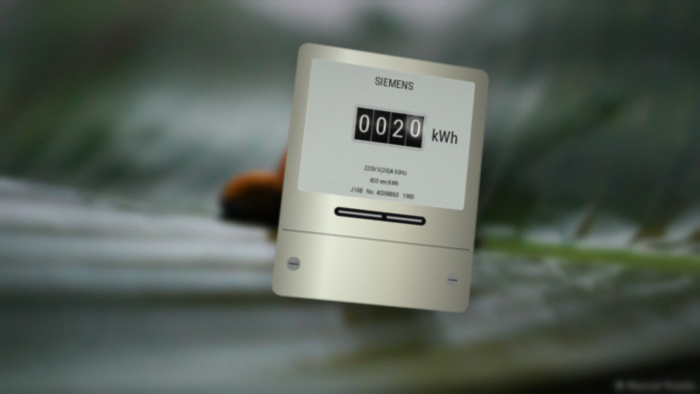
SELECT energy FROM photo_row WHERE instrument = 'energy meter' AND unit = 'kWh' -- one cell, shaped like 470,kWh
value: 20,kWh
